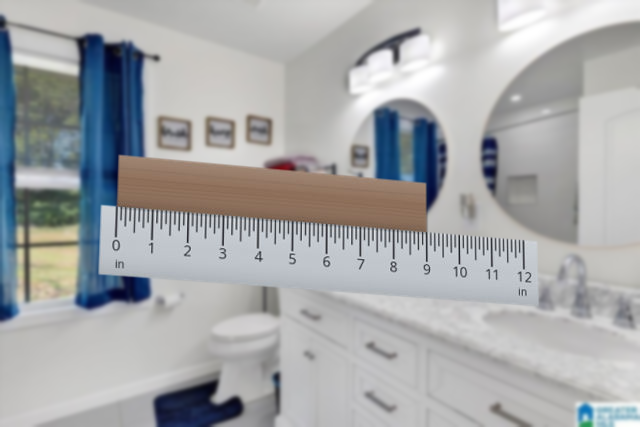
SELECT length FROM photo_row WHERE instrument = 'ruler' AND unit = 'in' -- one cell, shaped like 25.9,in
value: 9,in
